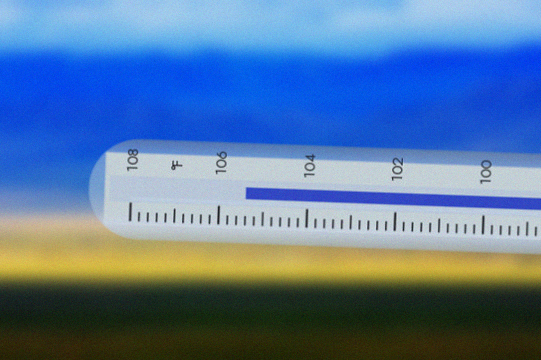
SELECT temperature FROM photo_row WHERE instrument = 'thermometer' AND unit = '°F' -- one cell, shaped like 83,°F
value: 105.4,°F
